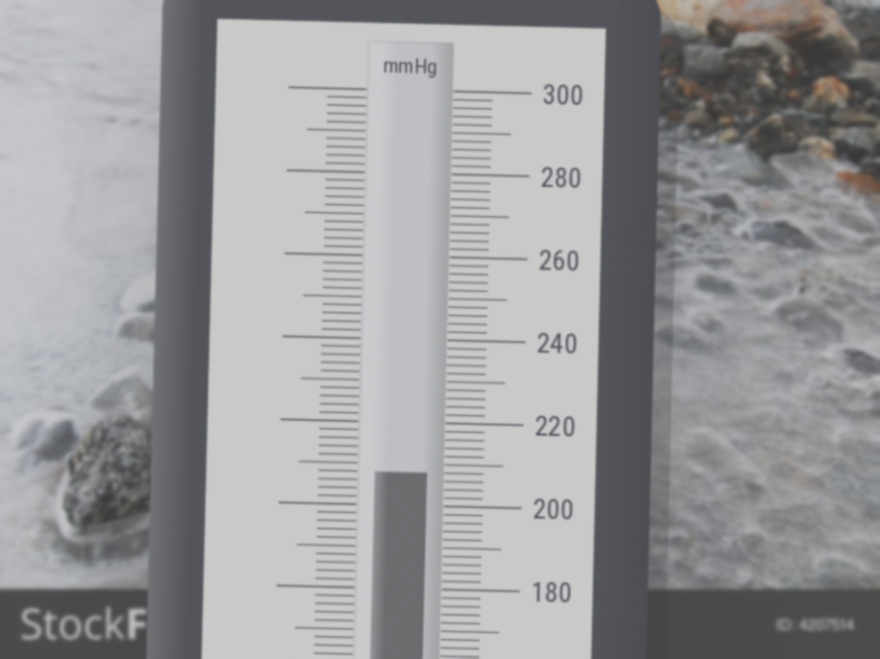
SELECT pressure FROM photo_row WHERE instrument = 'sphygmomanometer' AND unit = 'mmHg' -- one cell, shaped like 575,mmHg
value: 208,mmHg
